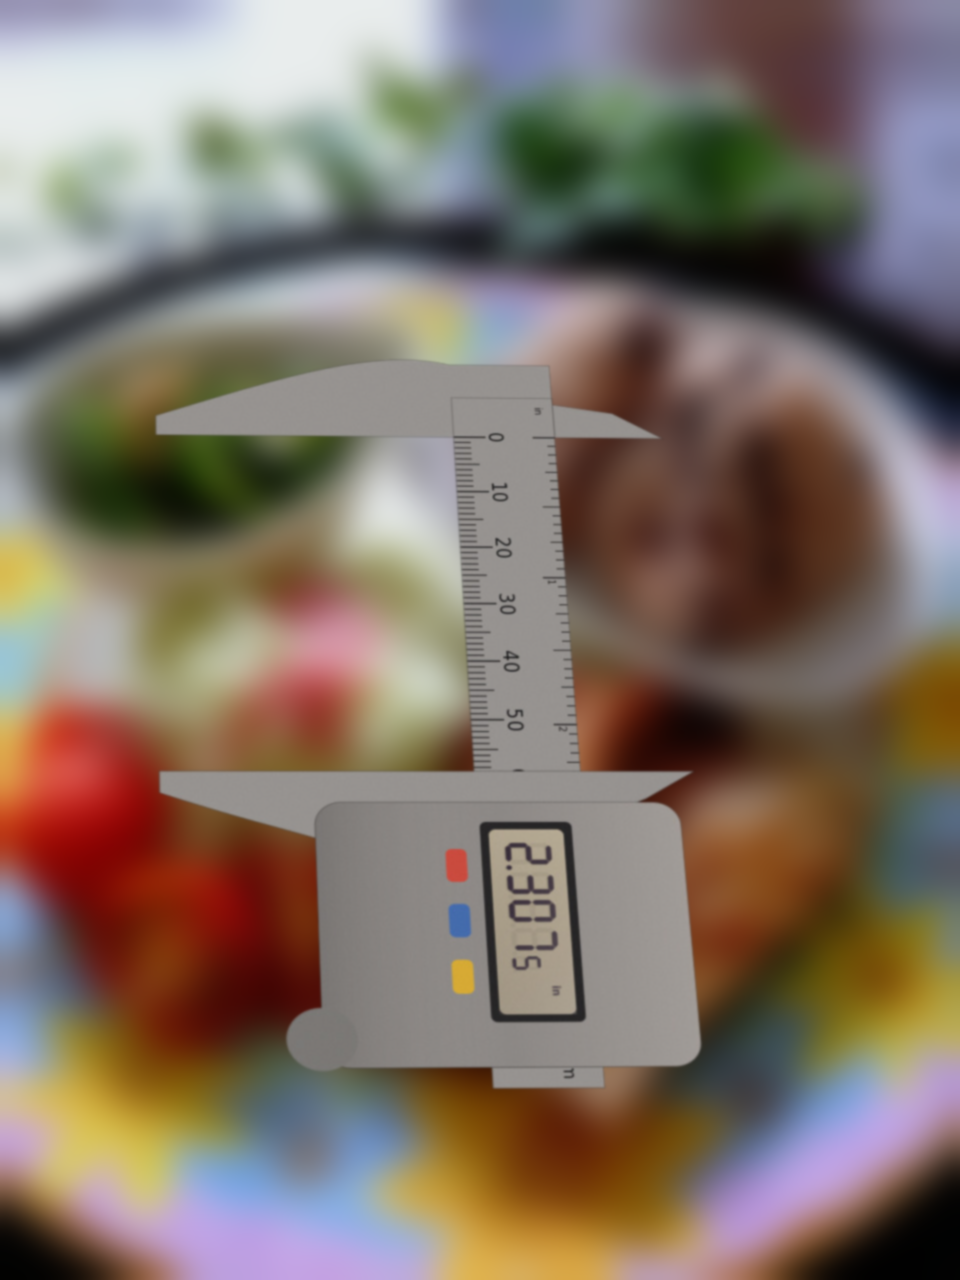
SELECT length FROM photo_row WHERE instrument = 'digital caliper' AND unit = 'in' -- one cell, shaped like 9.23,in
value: 2.3075,in
